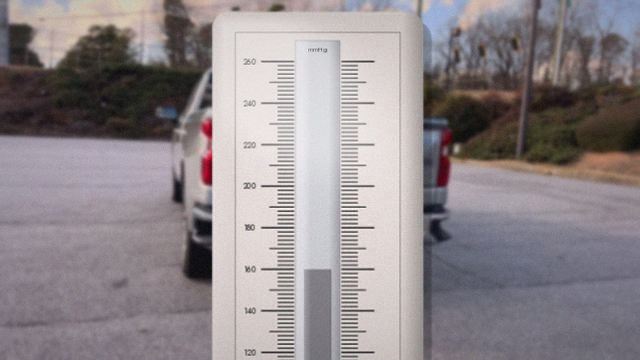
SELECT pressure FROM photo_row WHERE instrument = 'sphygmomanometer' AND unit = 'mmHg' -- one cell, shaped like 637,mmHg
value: 160,mmHg
